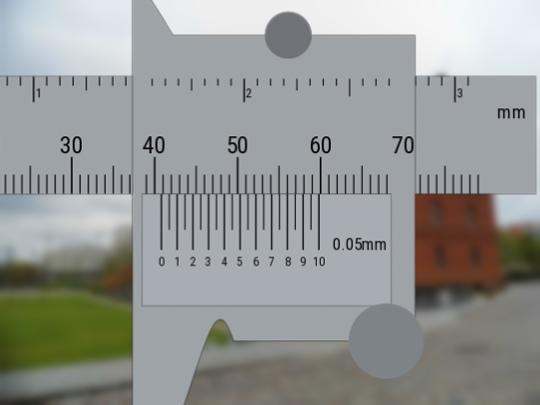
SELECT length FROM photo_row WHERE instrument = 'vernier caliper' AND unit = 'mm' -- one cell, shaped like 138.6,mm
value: 40.8,mm
